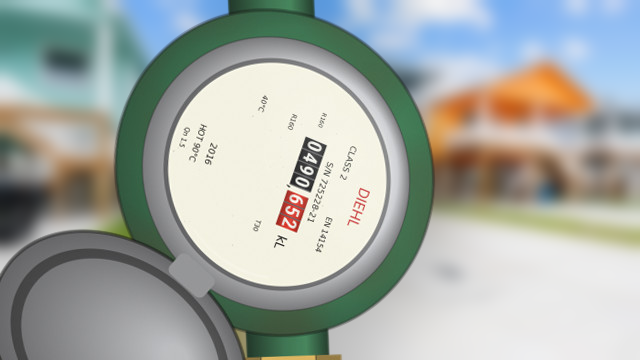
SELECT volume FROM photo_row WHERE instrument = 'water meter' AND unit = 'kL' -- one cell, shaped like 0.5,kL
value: 490.652,kL
